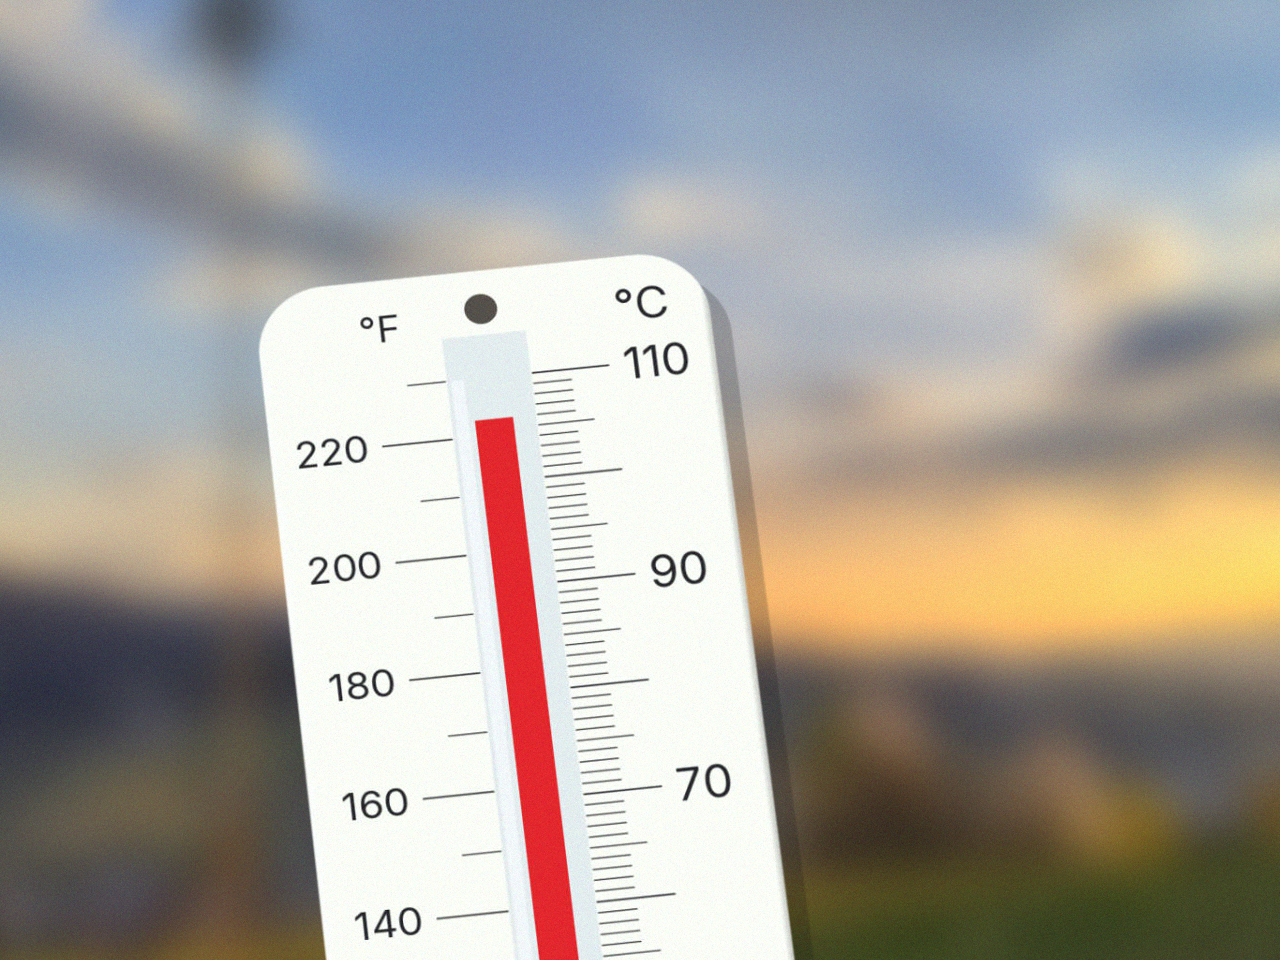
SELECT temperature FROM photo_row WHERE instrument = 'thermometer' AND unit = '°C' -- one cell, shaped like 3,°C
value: 106,°C
